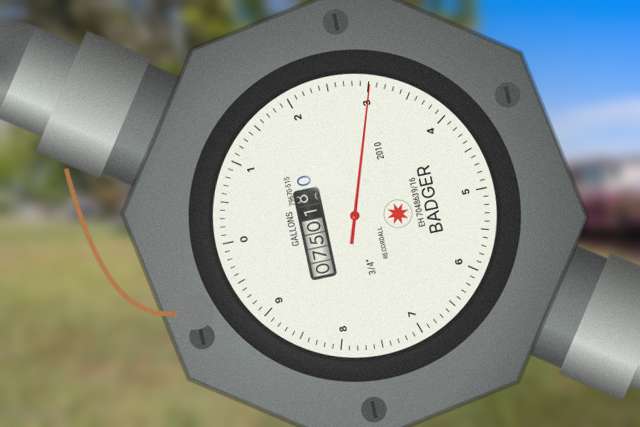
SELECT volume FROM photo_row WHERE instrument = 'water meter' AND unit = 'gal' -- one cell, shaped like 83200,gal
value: 750183.0,gal
